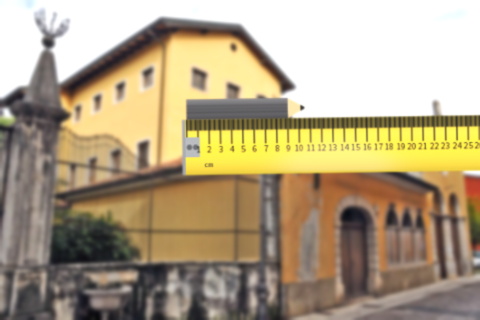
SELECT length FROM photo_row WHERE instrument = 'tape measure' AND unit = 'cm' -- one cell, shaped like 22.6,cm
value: 10.5,cm
